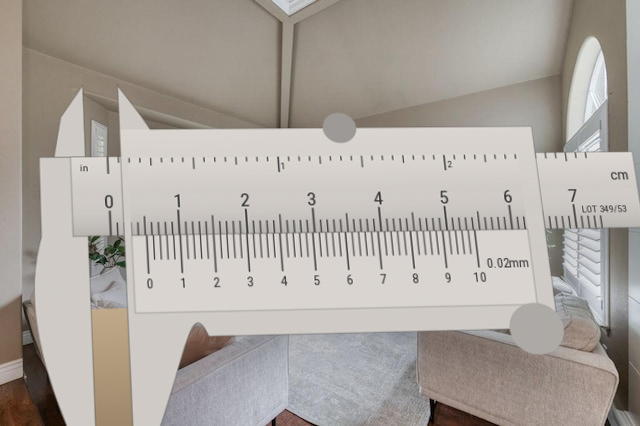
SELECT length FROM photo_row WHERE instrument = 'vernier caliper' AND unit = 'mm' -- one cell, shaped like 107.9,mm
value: 5.2,mm
